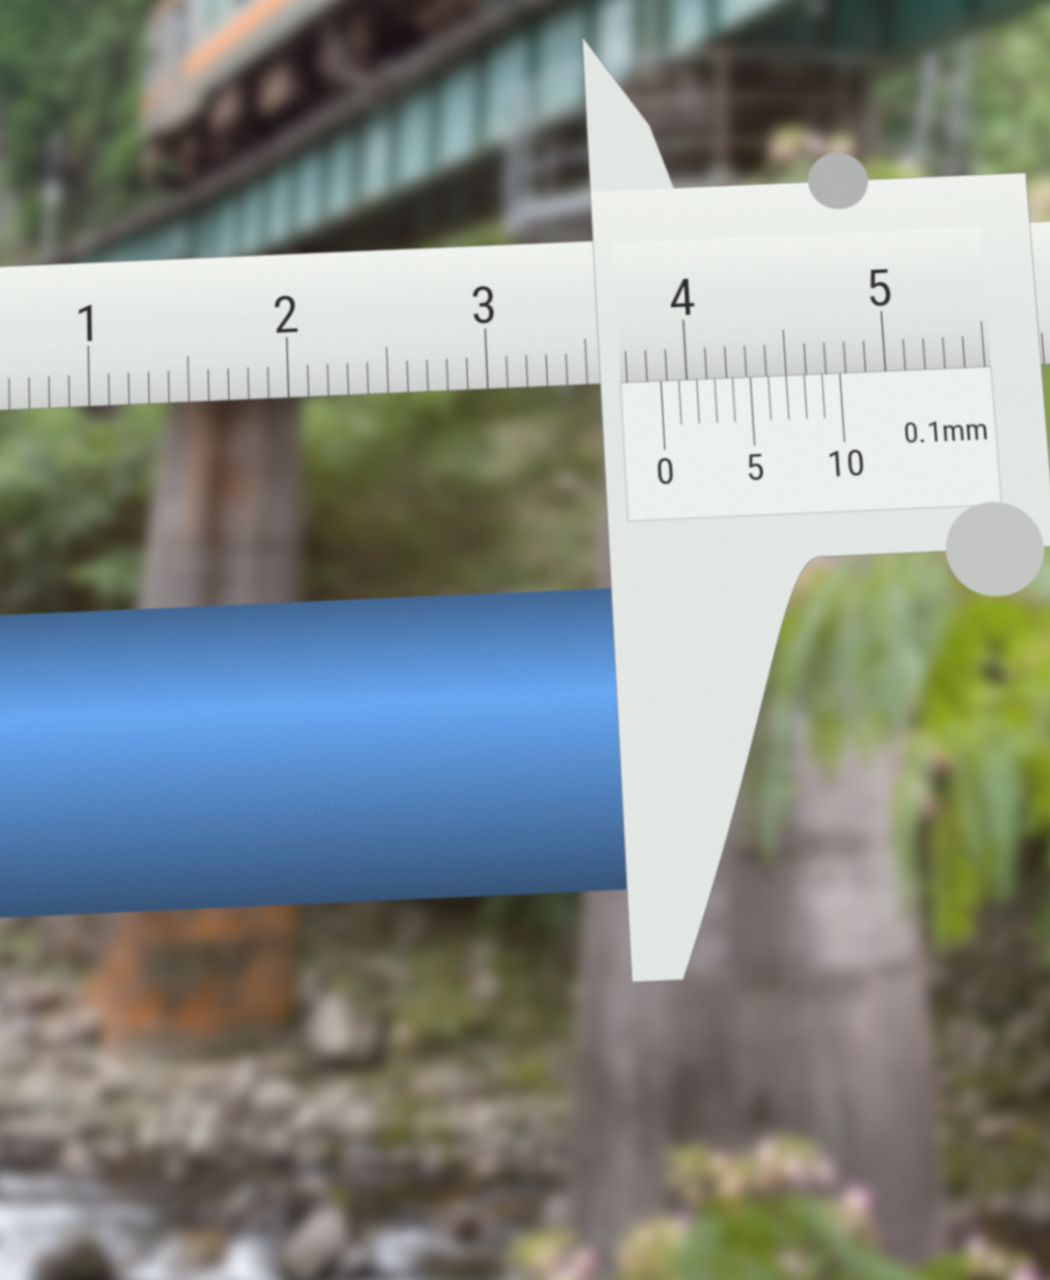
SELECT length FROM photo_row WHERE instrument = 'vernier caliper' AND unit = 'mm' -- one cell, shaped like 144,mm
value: 38.7,mm
